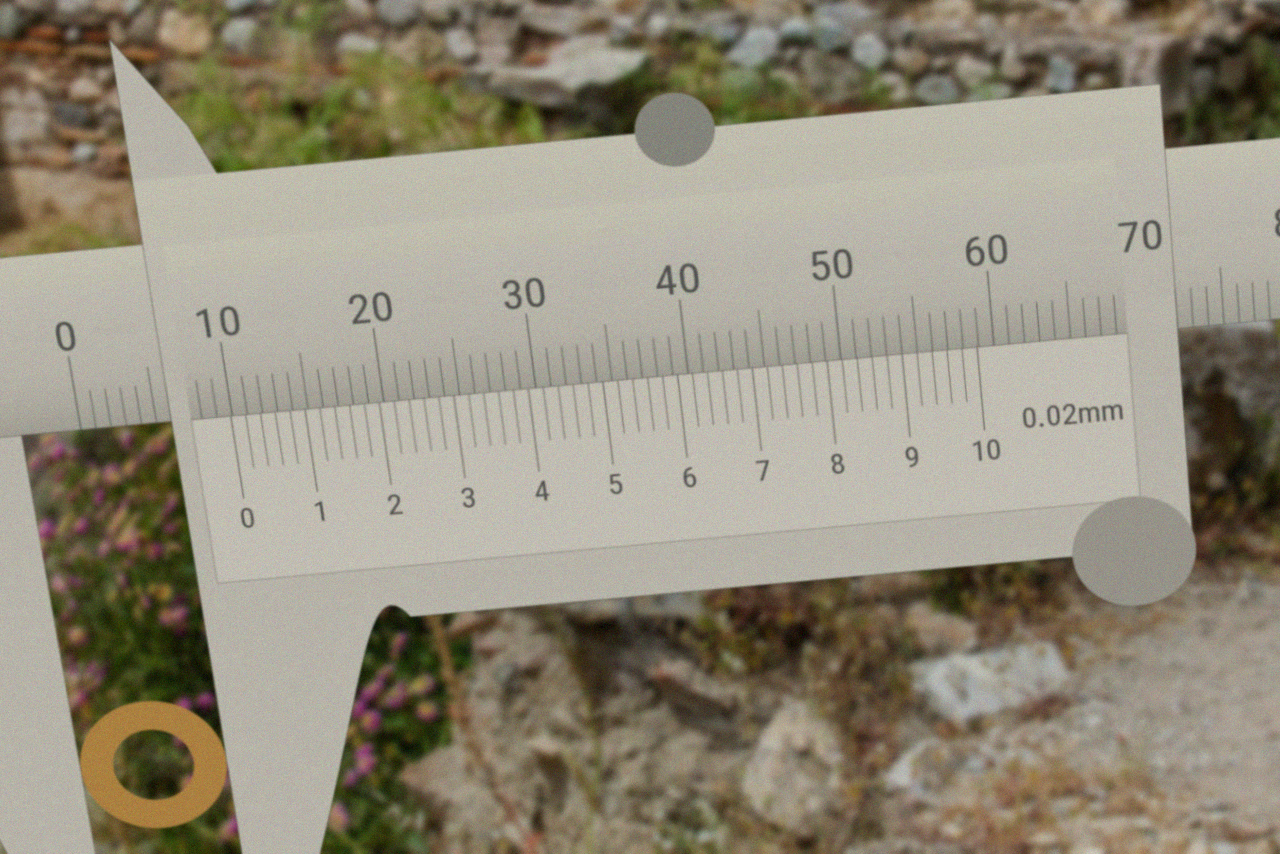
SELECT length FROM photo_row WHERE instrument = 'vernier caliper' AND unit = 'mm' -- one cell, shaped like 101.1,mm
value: 9.9,mm
